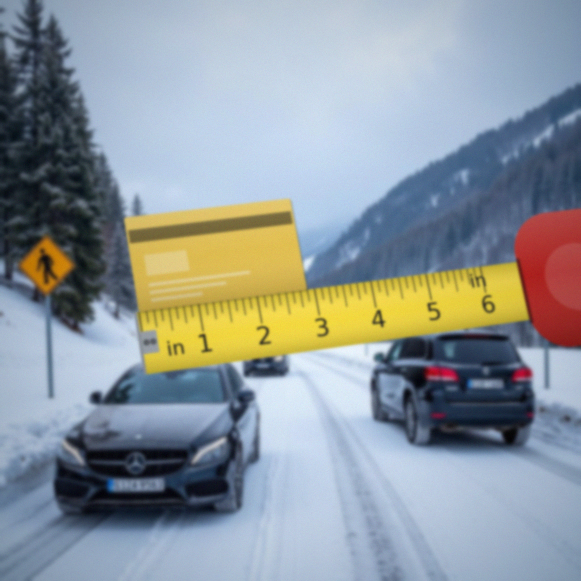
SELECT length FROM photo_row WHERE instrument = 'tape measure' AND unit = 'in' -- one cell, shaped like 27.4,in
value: 2.875,in
